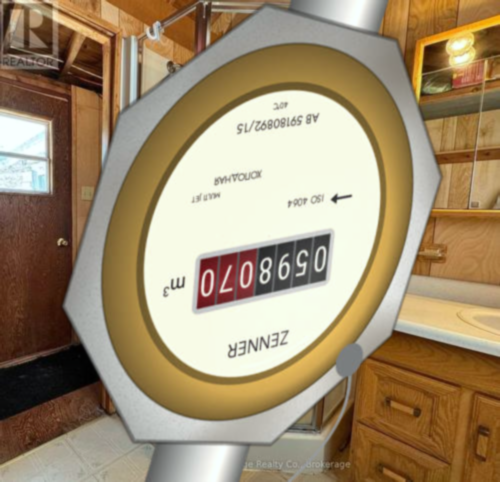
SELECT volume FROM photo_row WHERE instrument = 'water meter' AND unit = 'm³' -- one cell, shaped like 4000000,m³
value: 598.070,m³
